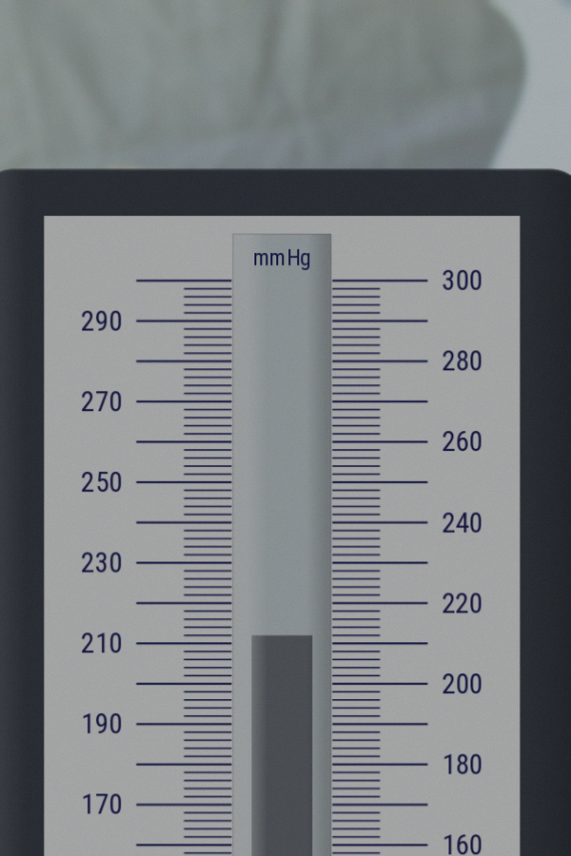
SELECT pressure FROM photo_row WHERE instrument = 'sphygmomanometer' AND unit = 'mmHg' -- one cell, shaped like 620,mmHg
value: 212,mmHg
